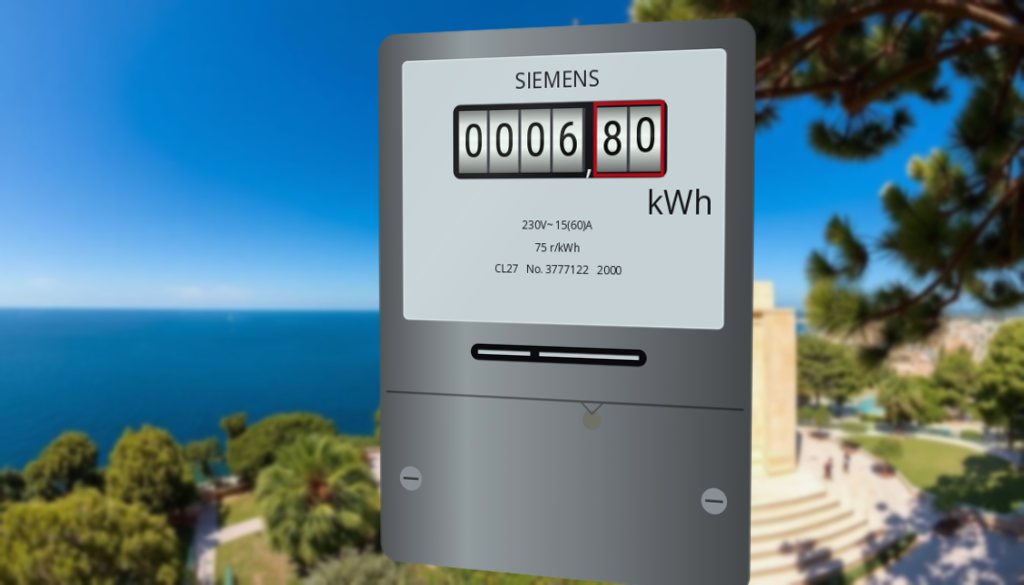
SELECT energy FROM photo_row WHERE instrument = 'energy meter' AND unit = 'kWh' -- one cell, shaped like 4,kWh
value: 6.80,kWh
